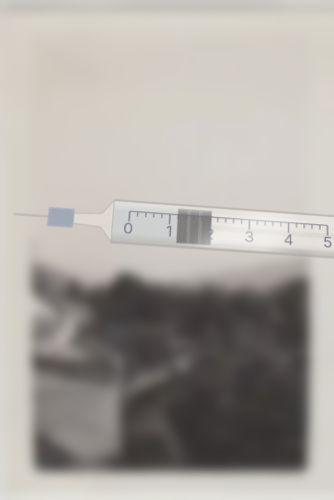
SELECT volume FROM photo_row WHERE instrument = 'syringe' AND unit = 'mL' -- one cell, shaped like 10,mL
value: 1.2,mL
